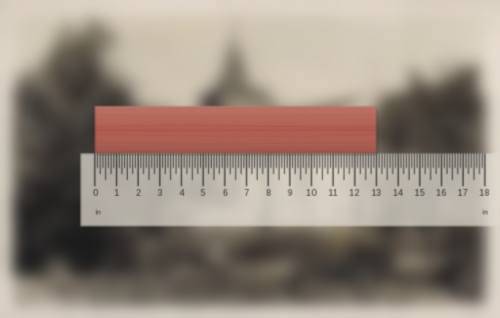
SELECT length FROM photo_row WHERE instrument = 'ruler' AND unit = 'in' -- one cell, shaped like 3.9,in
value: 13,in
